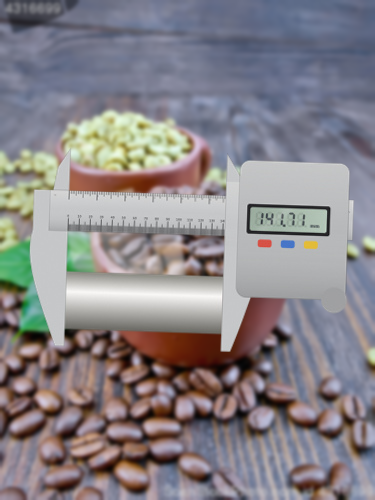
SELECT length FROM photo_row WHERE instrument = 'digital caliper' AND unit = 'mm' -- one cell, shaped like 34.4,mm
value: 141.71,mm
